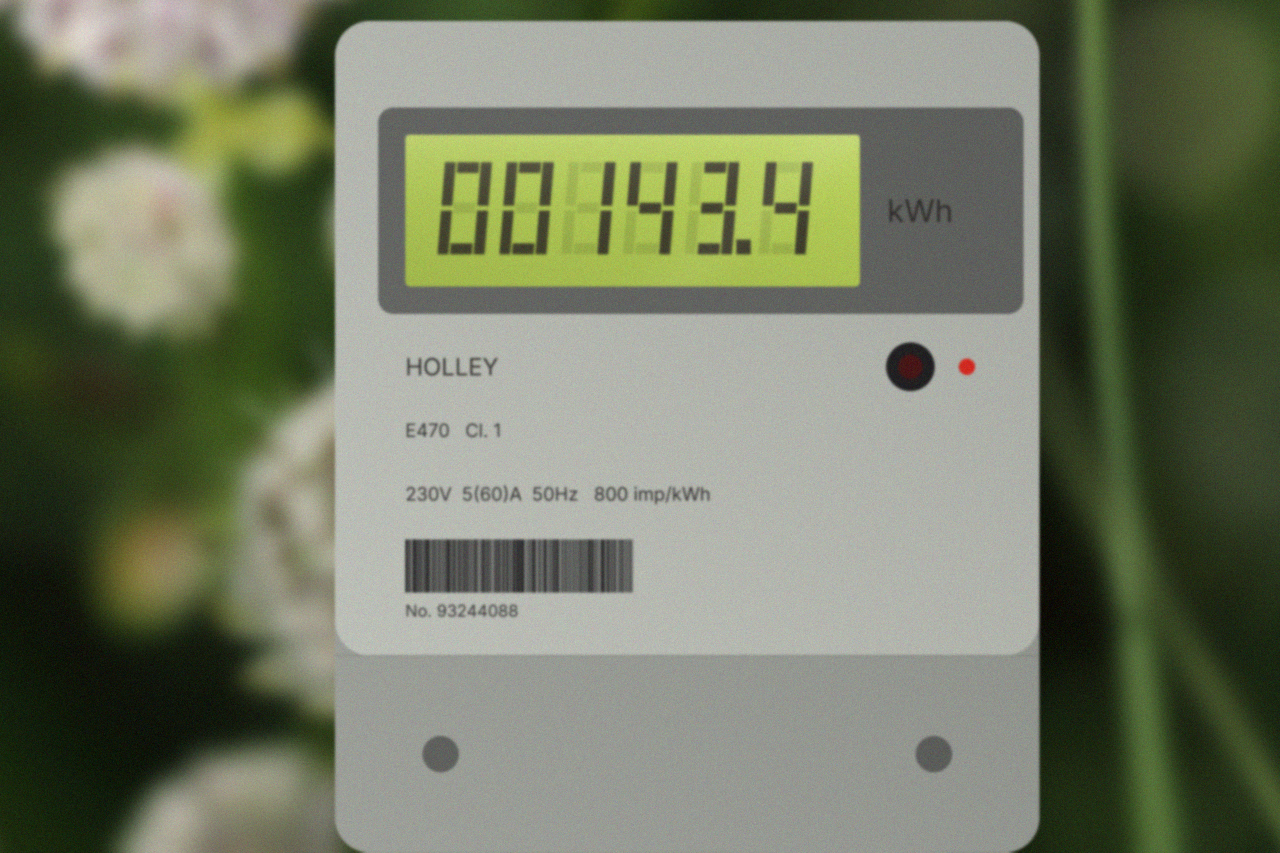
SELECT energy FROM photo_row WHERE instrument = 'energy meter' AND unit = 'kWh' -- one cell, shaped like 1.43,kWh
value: 143.4,kWh
